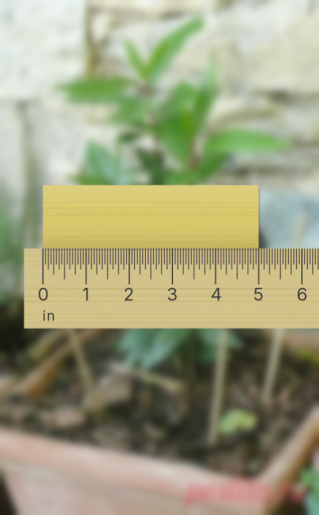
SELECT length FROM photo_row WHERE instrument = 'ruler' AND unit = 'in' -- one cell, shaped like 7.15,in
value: 5,in
